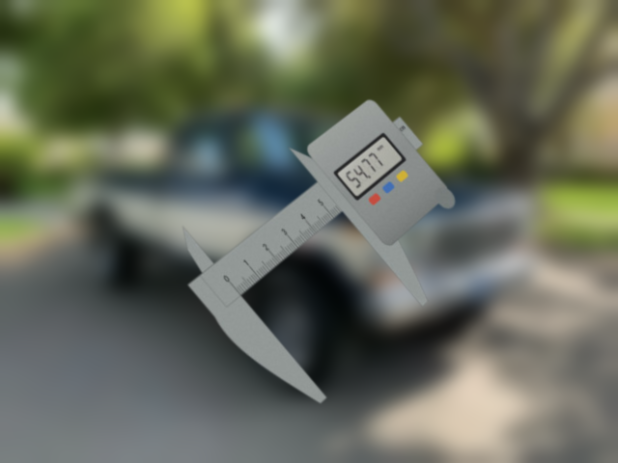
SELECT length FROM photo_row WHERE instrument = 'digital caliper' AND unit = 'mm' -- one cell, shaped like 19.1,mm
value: 54.77,mm
